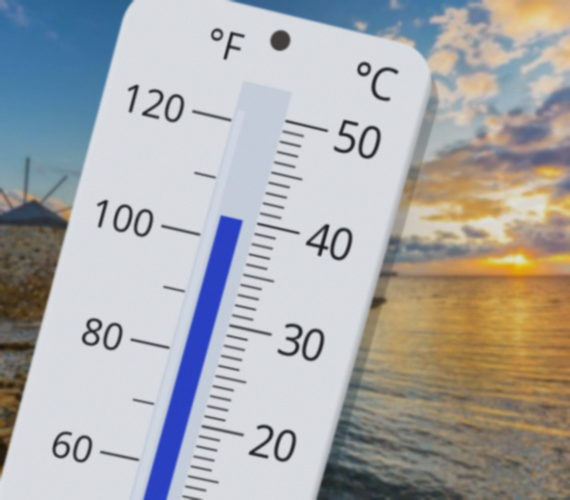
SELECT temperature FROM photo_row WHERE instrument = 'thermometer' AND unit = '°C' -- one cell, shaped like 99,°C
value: 40,°C
